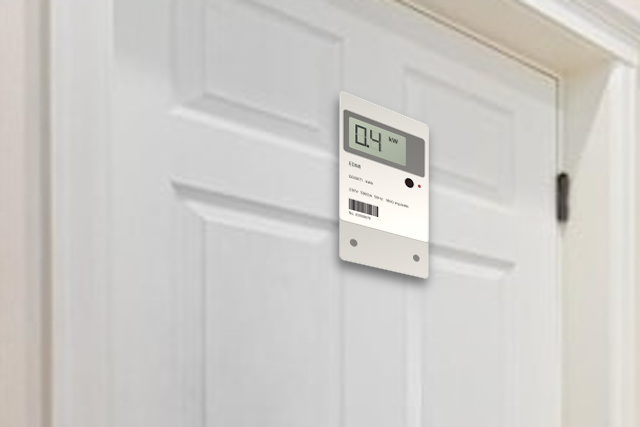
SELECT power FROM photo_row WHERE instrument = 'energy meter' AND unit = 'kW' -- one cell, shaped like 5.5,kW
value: 0.4,kW
